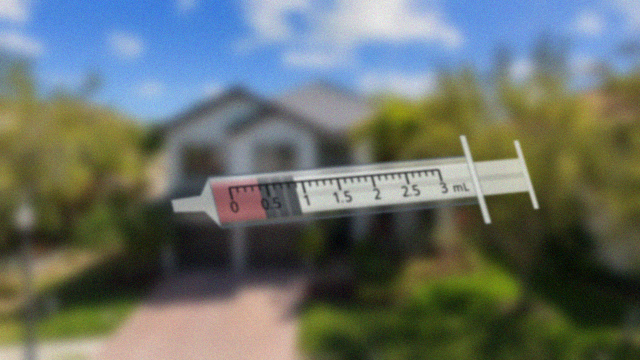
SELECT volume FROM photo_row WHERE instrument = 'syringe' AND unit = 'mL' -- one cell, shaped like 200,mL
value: 0.4,mL
